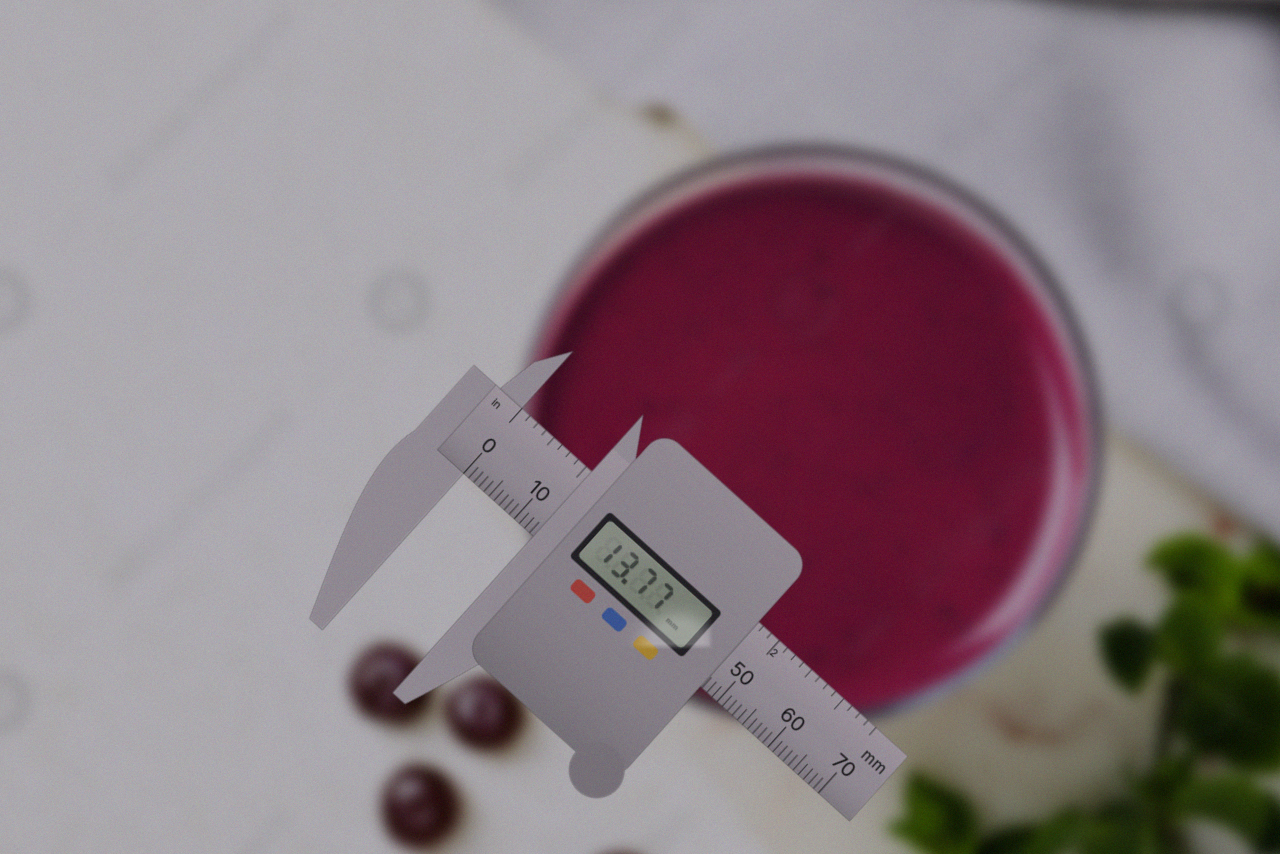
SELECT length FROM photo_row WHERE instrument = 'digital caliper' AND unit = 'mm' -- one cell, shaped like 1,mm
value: 13.77,mm
